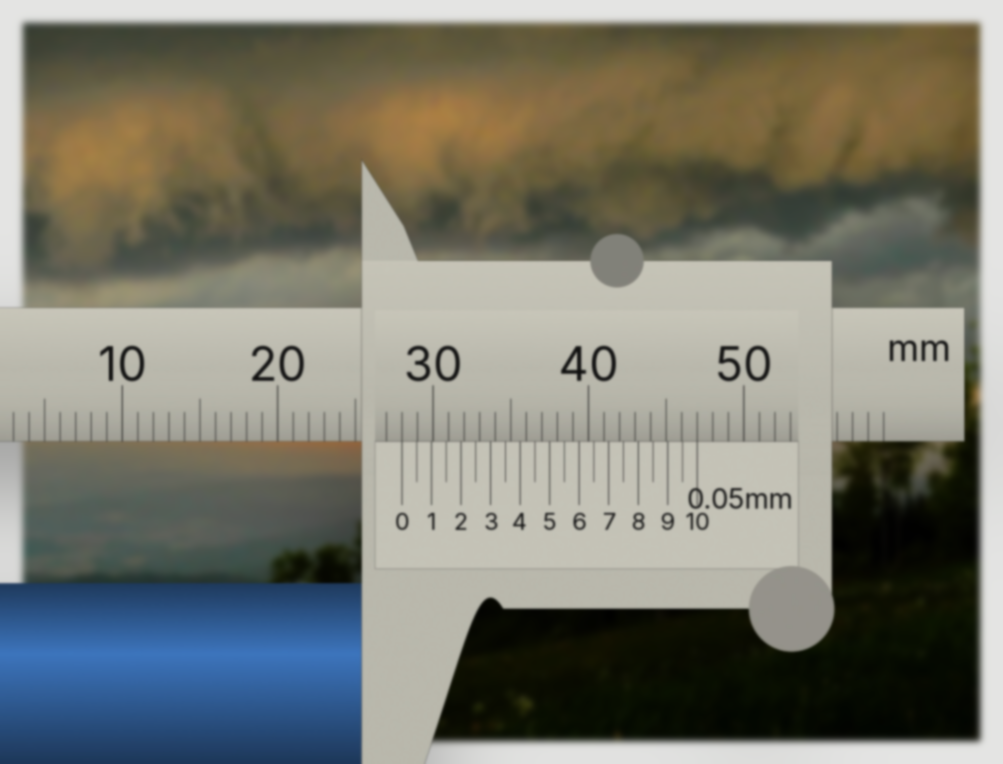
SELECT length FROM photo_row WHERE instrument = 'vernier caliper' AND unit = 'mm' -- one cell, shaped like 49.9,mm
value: 28.0,mm
